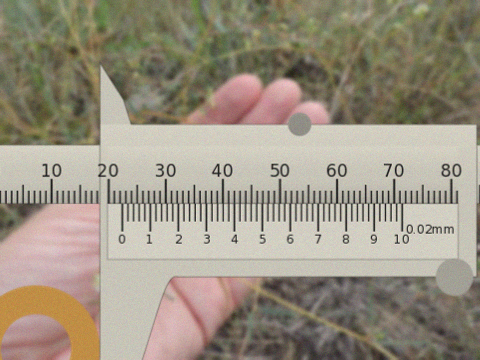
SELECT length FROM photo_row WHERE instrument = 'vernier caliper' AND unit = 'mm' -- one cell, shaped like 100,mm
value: 22.4,mm
